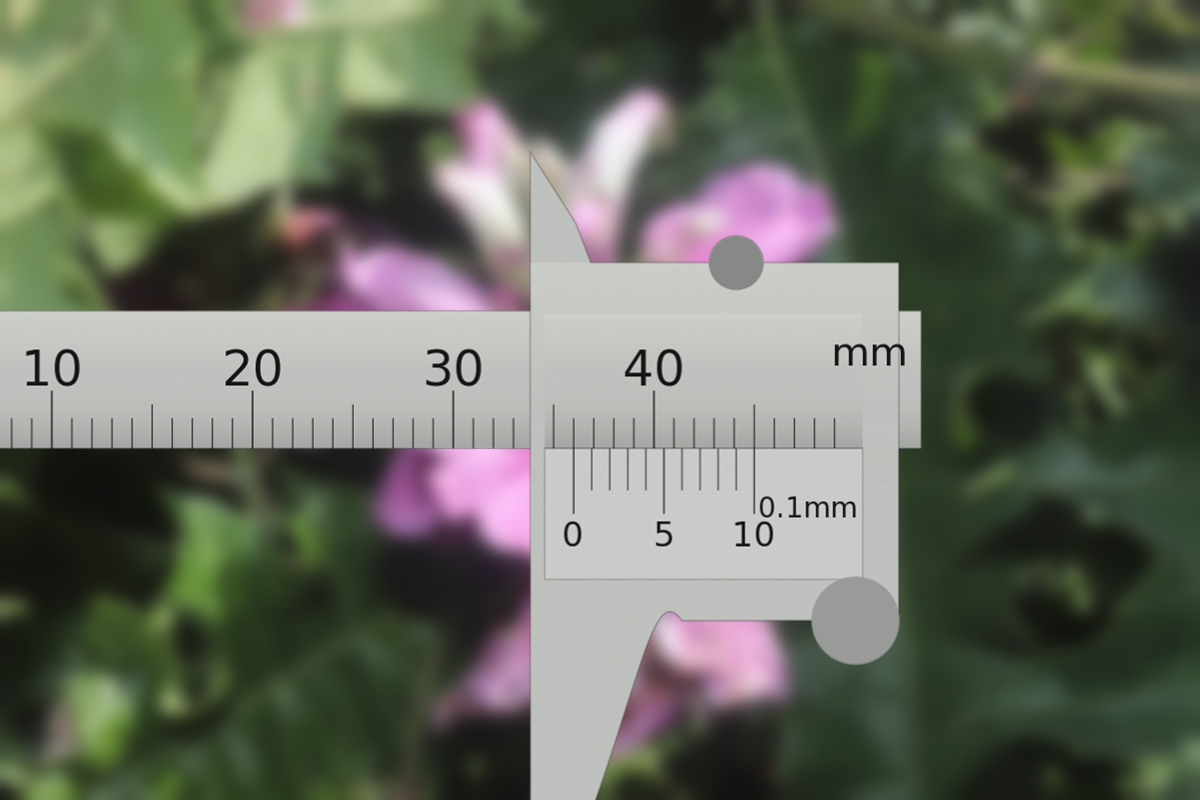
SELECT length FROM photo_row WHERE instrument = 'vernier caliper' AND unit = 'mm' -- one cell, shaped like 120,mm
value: 36.0,mm
